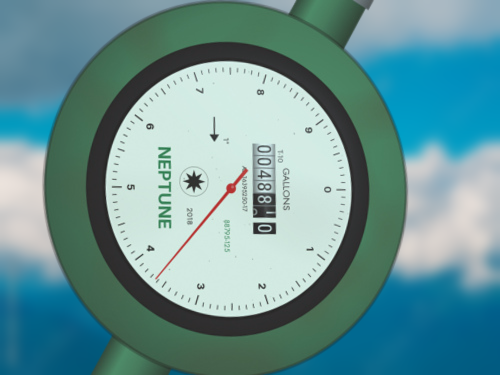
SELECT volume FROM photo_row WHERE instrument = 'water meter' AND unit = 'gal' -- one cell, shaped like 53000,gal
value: 48813.6,gal
